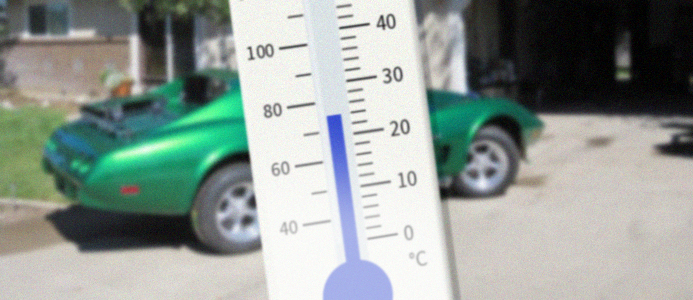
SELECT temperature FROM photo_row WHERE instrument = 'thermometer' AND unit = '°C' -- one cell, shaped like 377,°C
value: 24,°C
